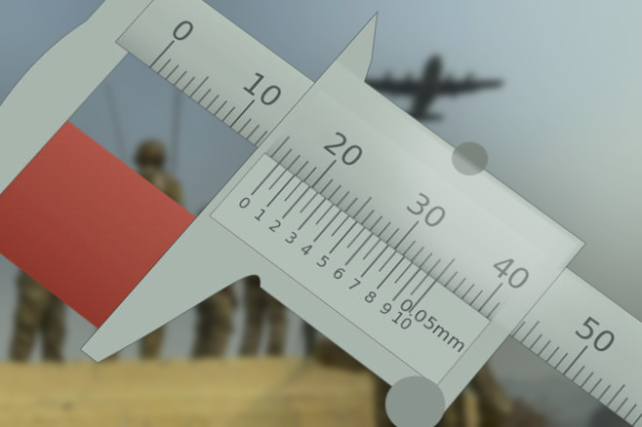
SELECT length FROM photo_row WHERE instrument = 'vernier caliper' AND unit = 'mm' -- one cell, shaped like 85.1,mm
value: 16.0,mm
